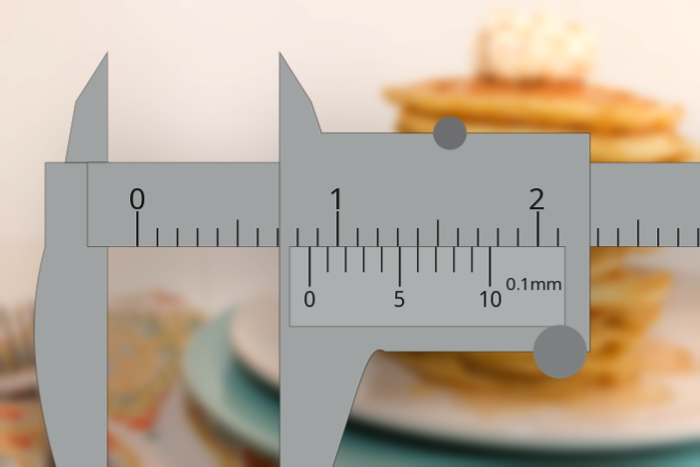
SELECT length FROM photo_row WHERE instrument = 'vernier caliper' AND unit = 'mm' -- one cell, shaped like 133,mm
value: 8.6,mm
